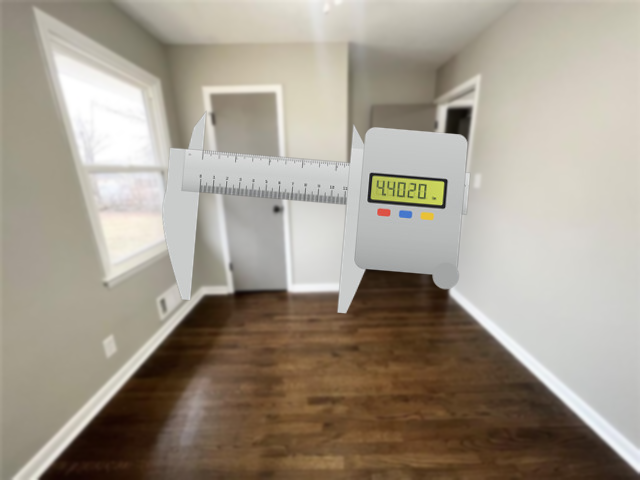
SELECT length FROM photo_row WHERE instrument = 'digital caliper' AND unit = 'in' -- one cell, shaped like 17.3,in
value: 4.4020,in
